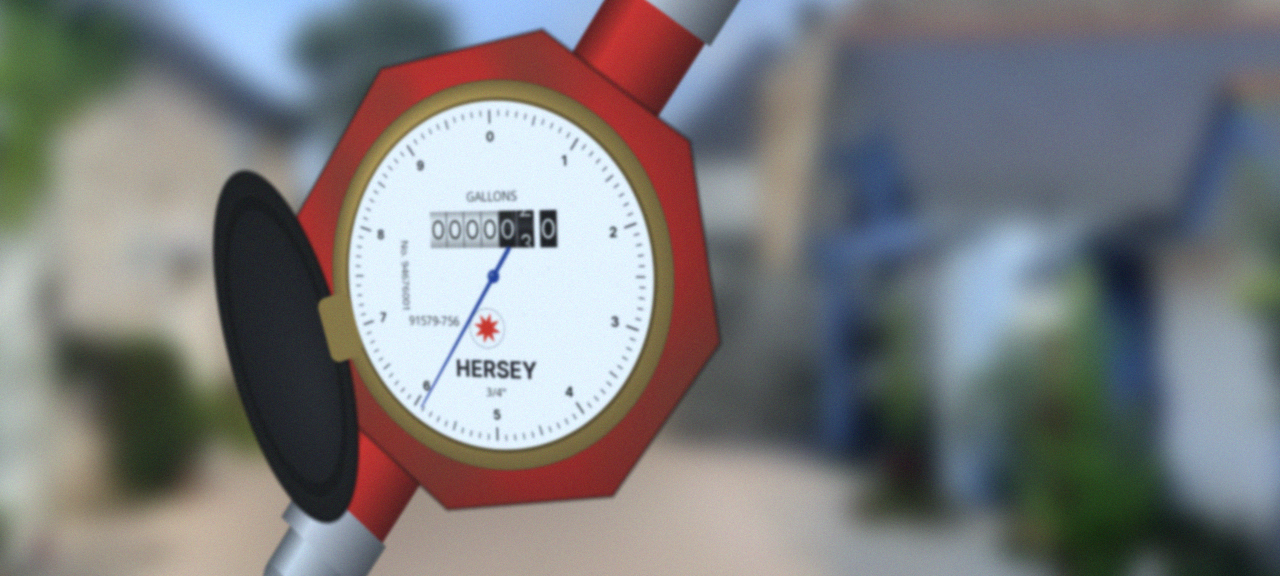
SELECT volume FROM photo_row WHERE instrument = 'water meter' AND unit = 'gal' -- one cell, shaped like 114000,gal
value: 25.9,gal
